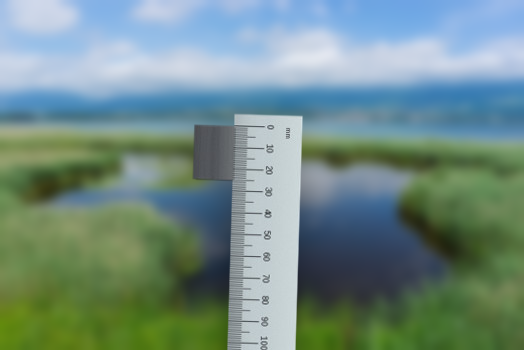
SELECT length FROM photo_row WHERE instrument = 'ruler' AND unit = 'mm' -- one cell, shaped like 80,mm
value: 25,mm
